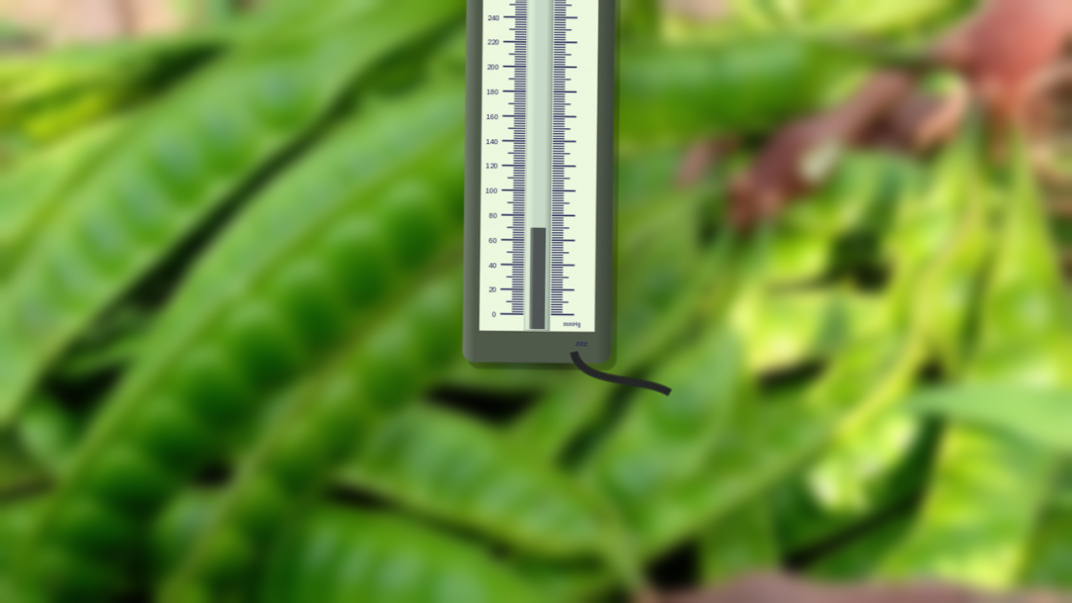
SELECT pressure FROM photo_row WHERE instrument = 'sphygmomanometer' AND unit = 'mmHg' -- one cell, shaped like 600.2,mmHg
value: 70,mmHg
